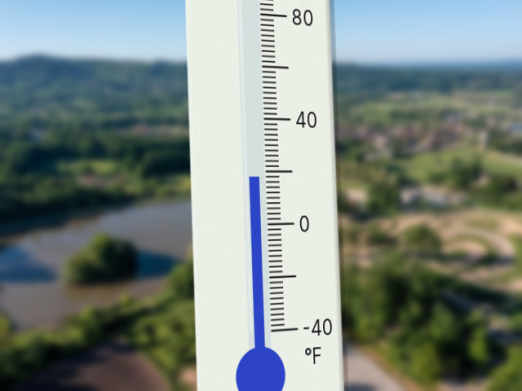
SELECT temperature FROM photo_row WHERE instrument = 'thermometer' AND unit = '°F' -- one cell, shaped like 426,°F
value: 18,°F
